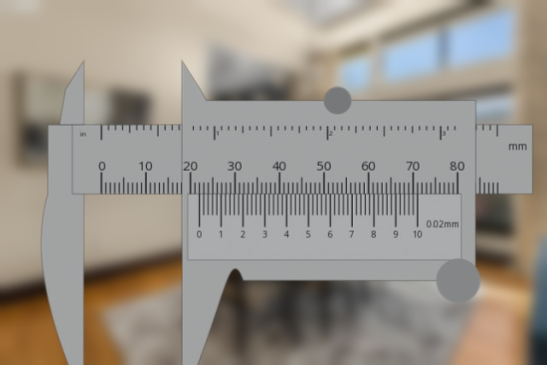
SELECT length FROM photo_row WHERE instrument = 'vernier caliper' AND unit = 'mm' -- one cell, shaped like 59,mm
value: 22.0,mm
